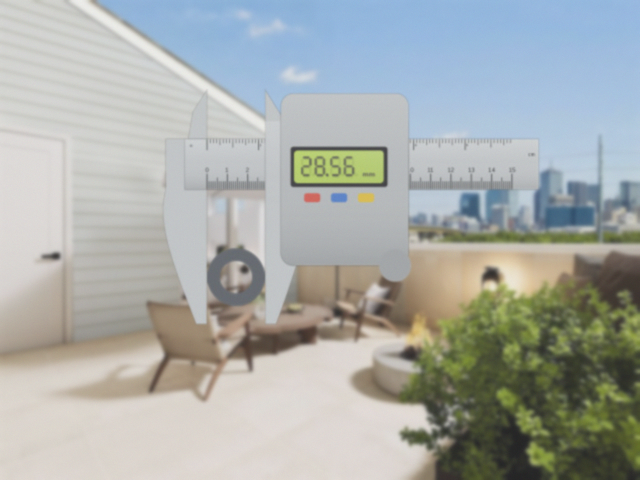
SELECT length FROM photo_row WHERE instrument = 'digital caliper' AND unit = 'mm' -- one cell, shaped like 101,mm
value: 28.56,mm
